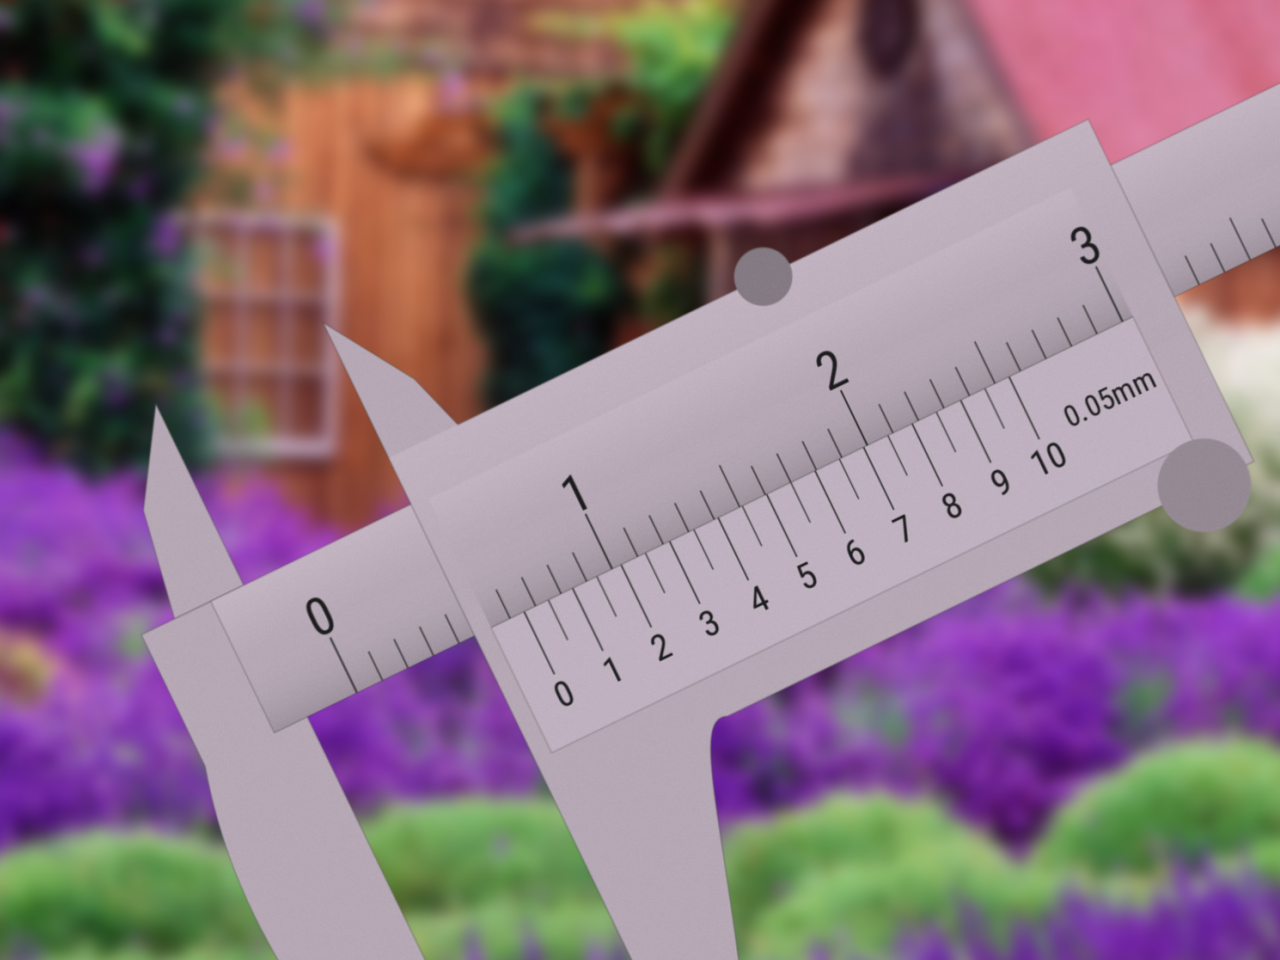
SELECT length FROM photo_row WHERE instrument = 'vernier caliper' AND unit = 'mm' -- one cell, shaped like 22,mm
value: 6.55,mm
